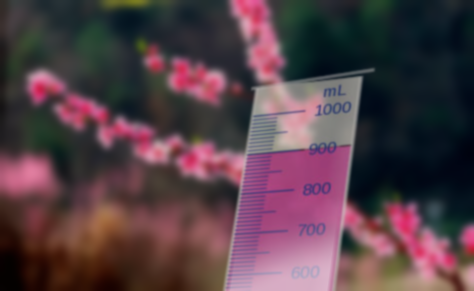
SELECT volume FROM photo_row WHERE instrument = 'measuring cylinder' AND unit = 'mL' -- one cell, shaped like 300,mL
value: 900,mL
